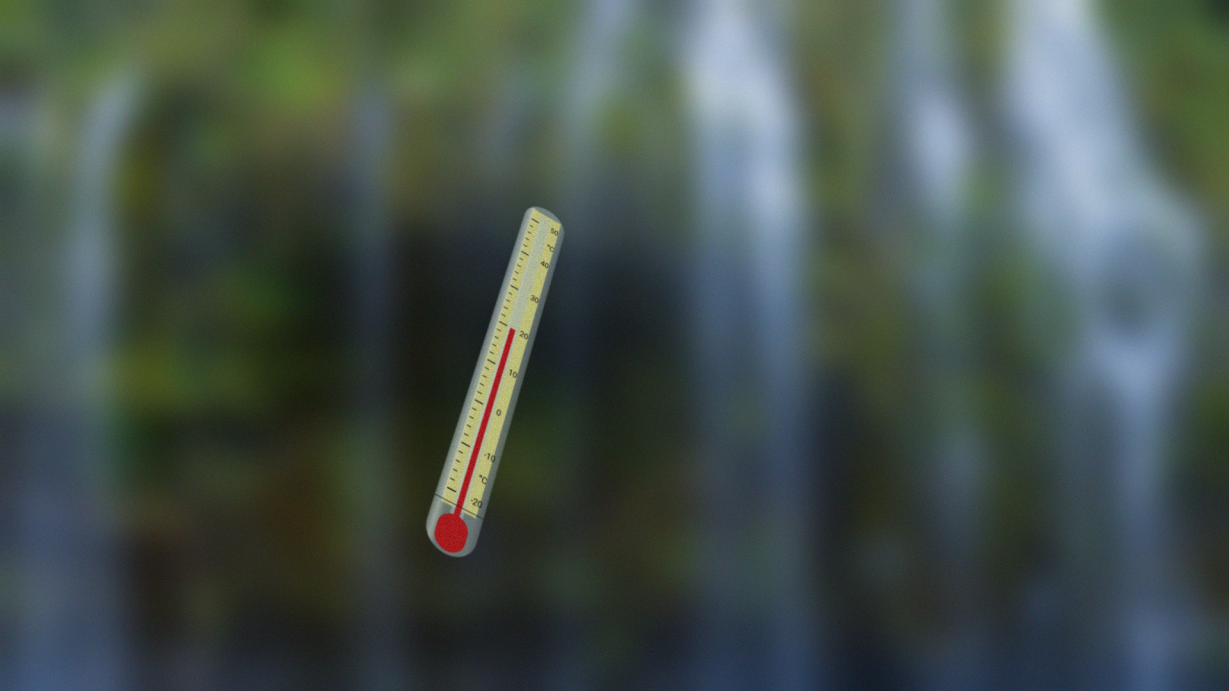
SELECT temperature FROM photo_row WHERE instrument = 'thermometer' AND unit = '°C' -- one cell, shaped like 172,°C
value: 20,°C
